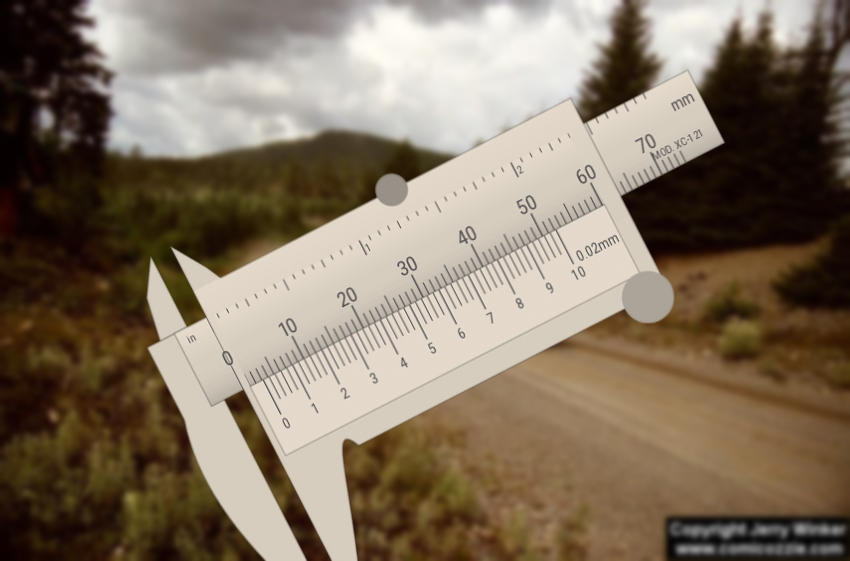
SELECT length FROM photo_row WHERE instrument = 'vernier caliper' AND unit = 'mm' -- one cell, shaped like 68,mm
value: 3.2,mm
